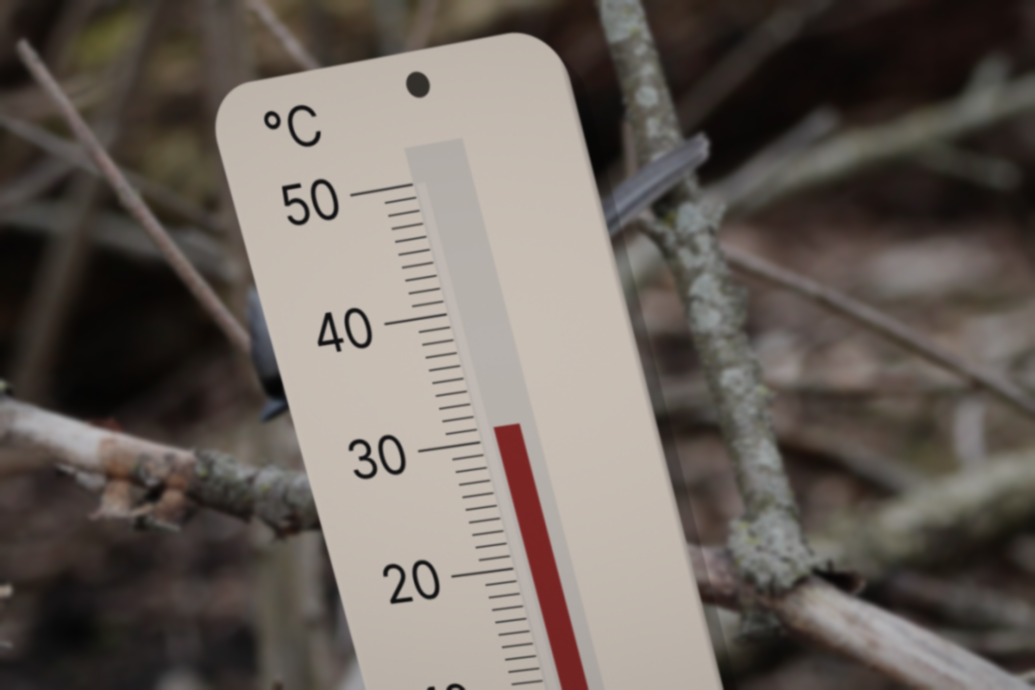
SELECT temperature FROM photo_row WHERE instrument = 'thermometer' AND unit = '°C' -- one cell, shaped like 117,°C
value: 31,°C
